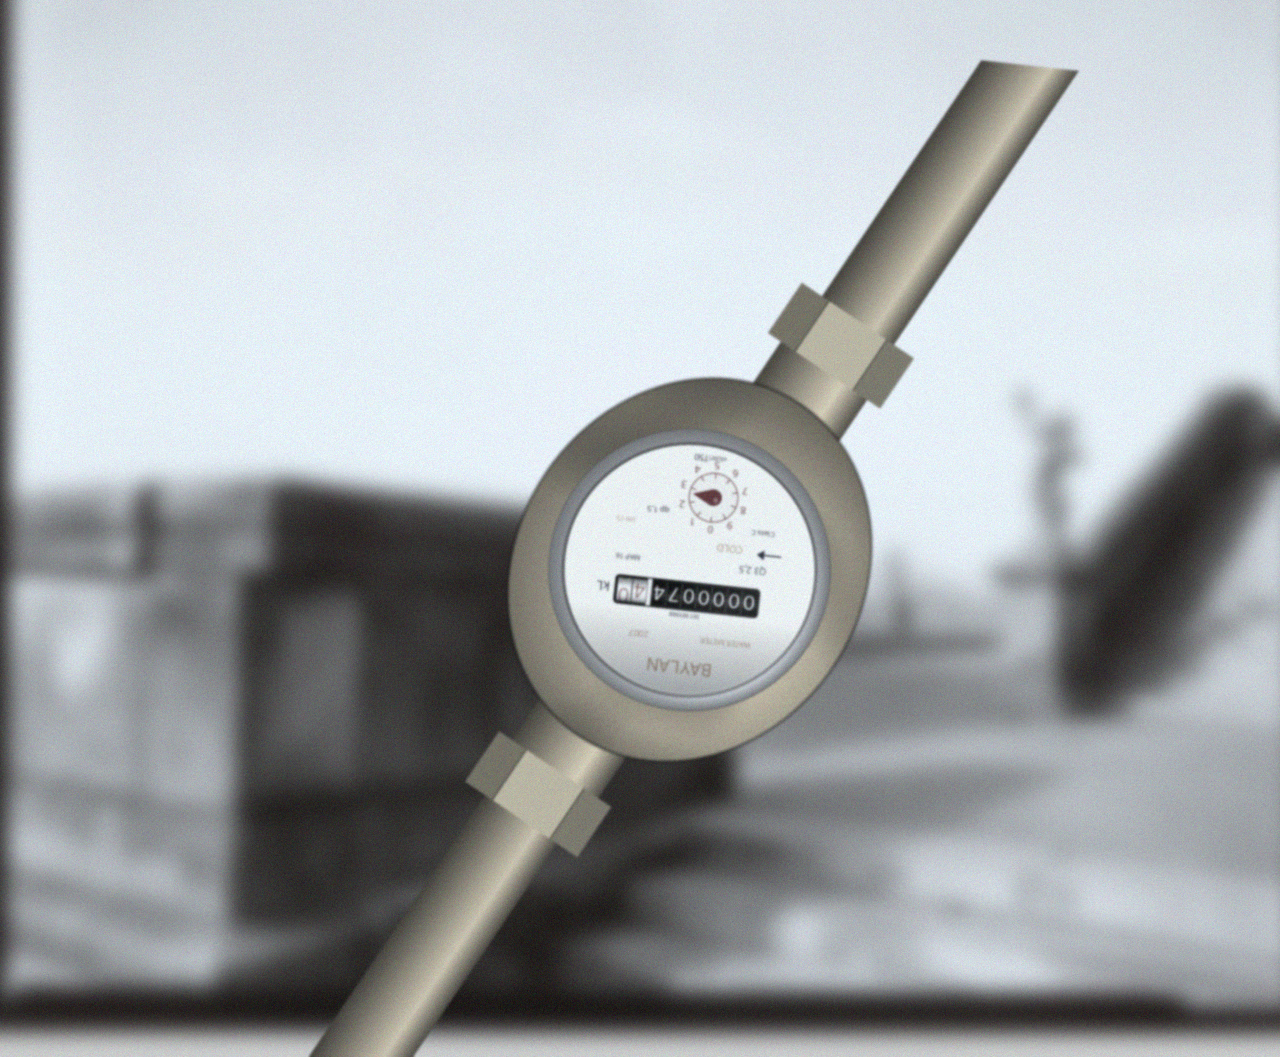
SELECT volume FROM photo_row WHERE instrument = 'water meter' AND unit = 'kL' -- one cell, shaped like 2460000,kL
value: 74.402,kL
